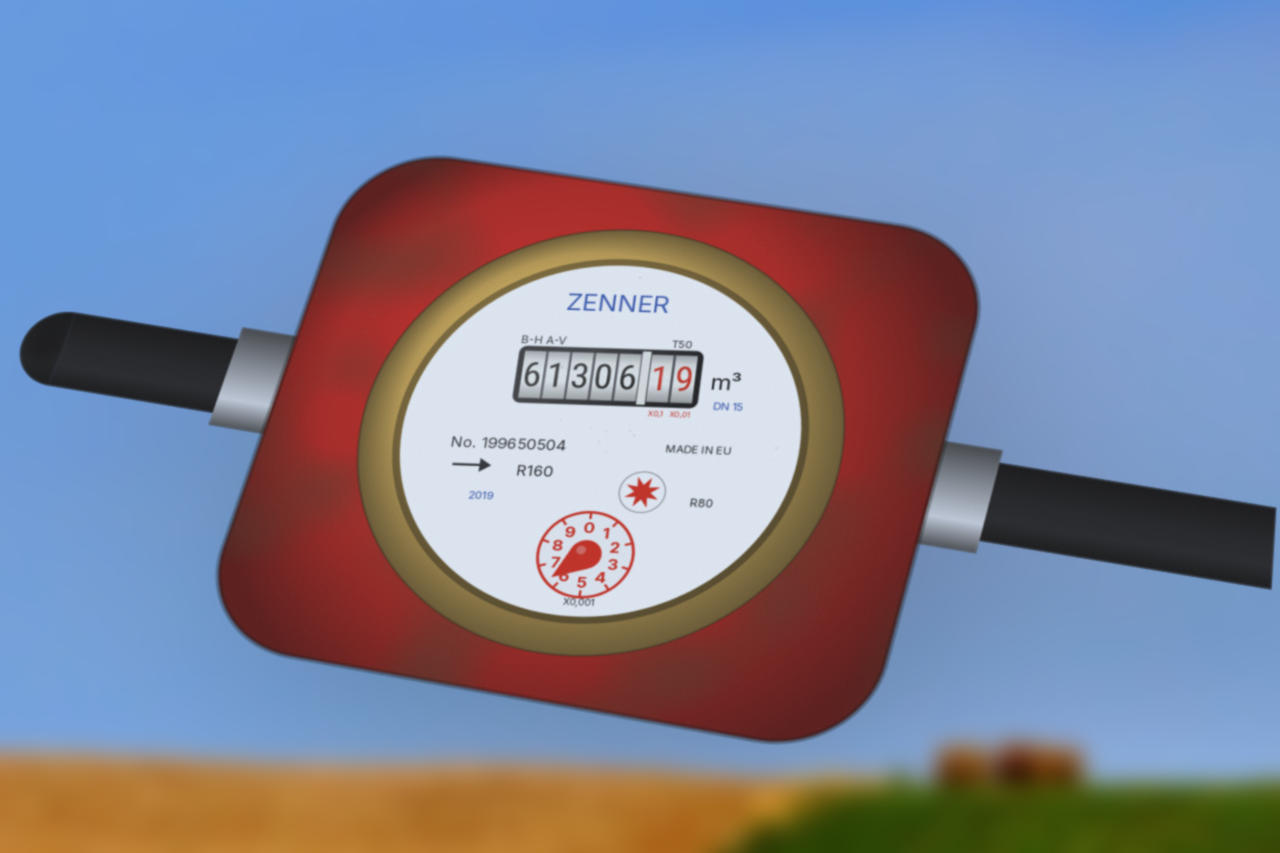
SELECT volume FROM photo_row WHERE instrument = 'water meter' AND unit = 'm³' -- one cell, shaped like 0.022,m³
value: 61306.196,m³
